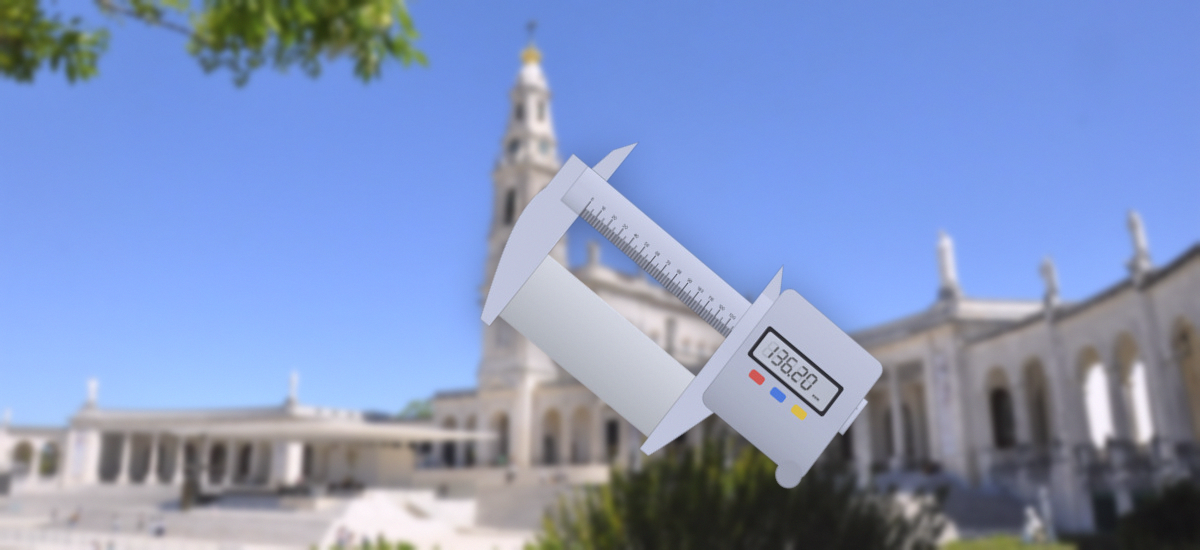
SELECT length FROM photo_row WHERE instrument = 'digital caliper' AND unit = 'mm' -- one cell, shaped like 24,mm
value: 136.20,mm
